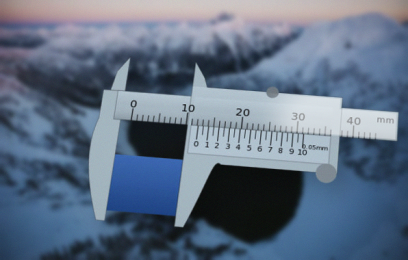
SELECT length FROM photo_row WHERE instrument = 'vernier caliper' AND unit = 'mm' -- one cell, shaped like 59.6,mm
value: 12.2,mm
